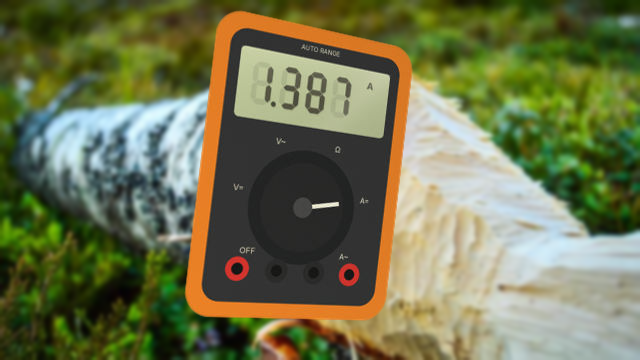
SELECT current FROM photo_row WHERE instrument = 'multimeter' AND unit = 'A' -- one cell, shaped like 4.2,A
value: 1.387,A
